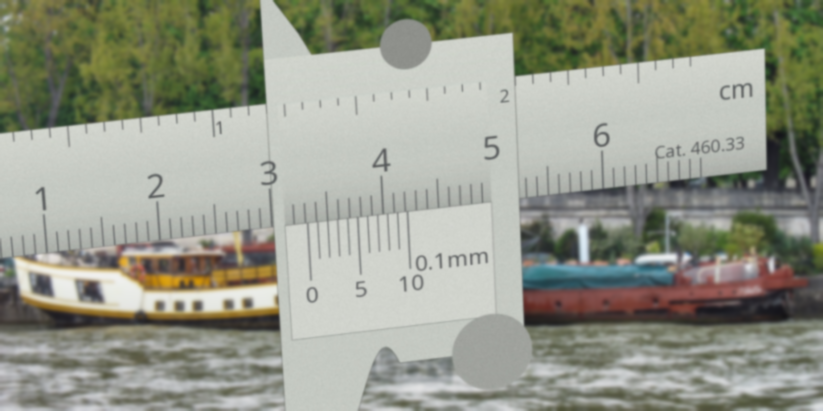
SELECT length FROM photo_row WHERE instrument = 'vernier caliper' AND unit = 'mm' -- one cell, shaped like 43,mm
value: 33.2,mm
